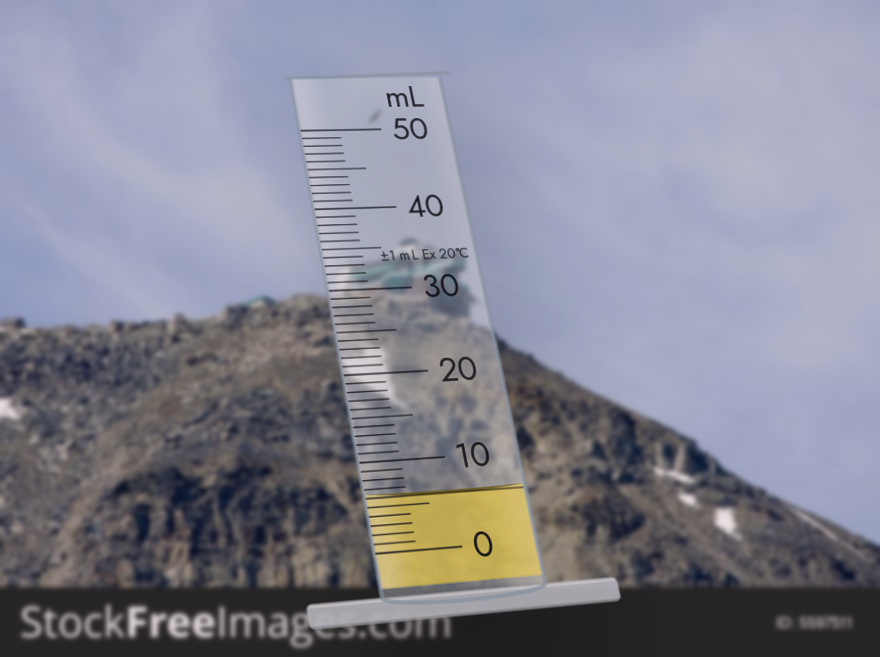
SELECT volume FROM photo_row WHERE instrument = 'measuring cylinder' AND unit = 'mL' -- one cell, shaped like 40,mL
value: 6,mL
